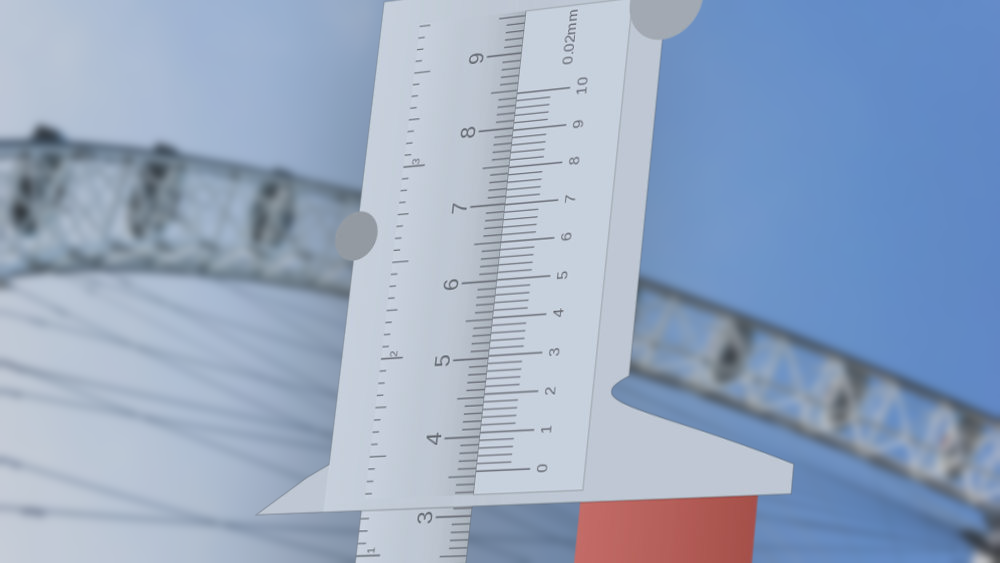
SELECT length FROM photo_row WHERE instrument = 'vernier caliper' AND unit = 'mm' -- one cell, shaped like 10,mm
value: 35.6,mm
